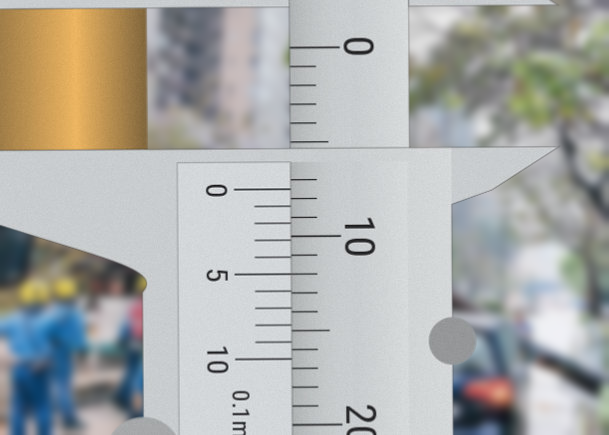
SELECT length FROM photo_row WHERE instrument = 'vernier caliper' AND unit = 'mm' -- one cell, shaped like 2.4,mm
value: 7.5,mm
